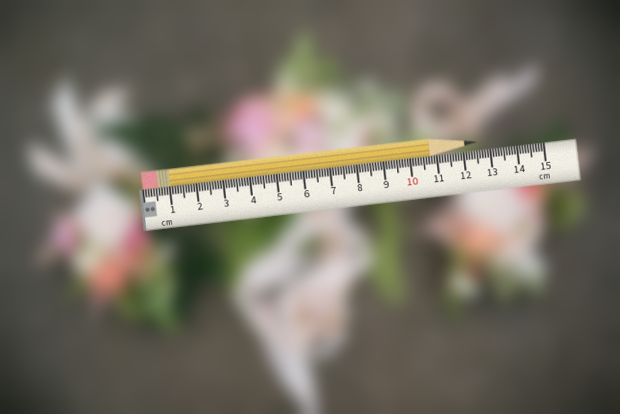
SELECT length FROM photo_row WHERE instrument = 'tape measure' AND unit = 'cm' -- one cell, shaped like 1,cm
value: 12.5,cm
